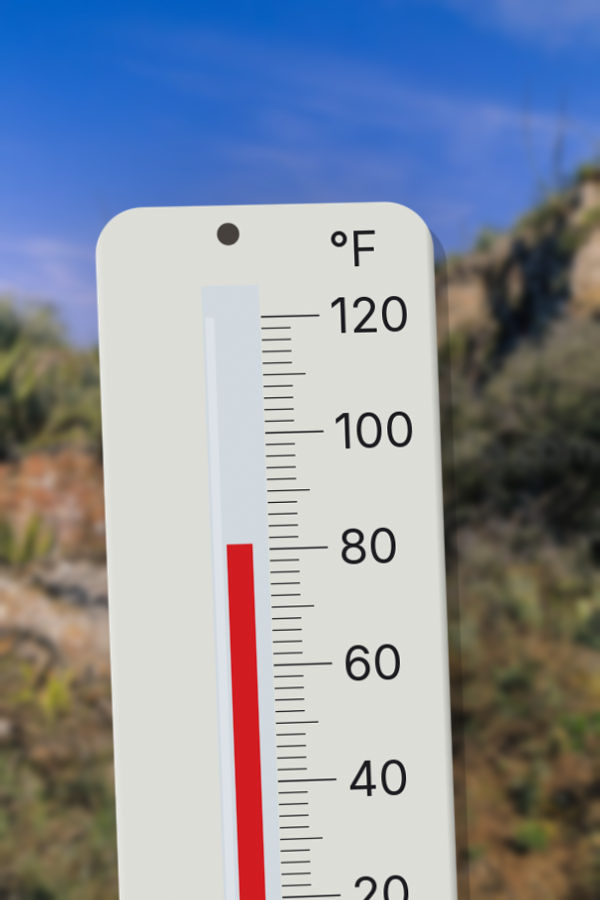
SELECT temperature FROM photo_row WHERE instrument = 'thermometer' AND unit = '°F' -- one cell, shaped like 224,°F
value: 81,°F
